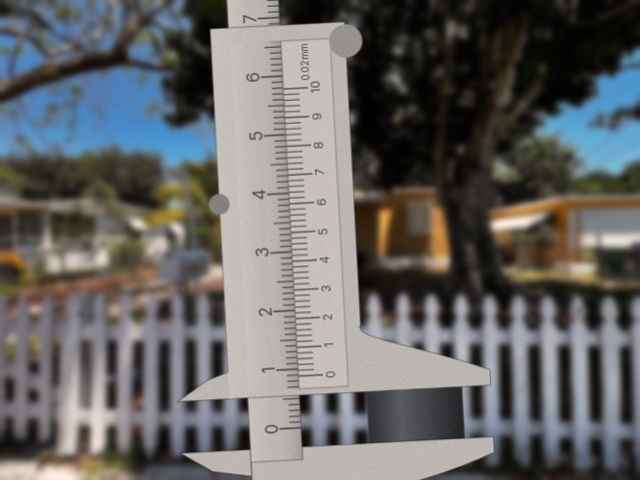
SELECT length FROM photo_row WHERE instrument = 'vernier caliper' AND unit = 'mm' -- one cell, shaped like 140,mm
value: 8.8,mm
